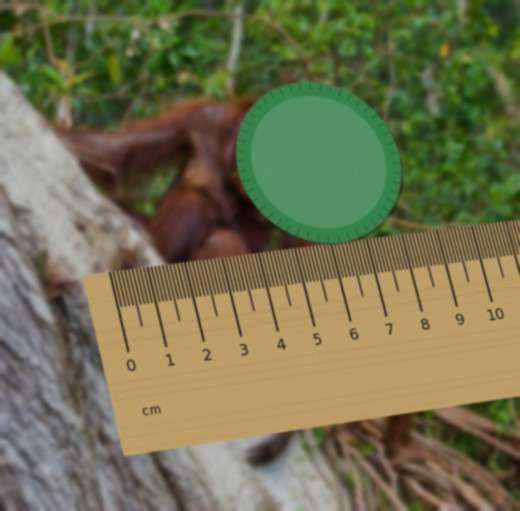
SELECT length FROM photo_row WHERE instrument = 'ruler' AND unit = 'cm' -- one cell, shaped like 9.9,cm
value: 4.5,cm
